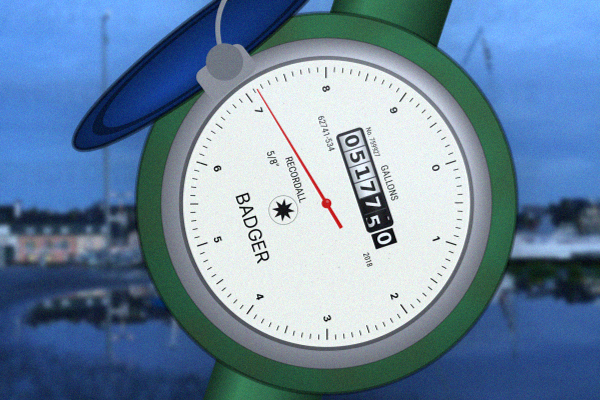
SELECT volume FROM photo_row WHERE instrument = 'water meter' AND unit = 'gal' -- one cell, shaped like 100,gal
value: 517747.1,gal
